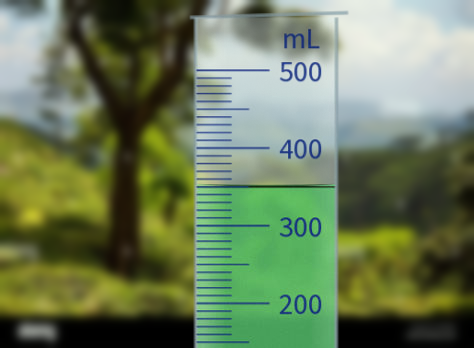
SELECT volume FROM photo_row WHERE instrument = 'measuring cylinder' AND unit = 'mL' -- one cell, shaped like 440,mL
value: 350,mL
